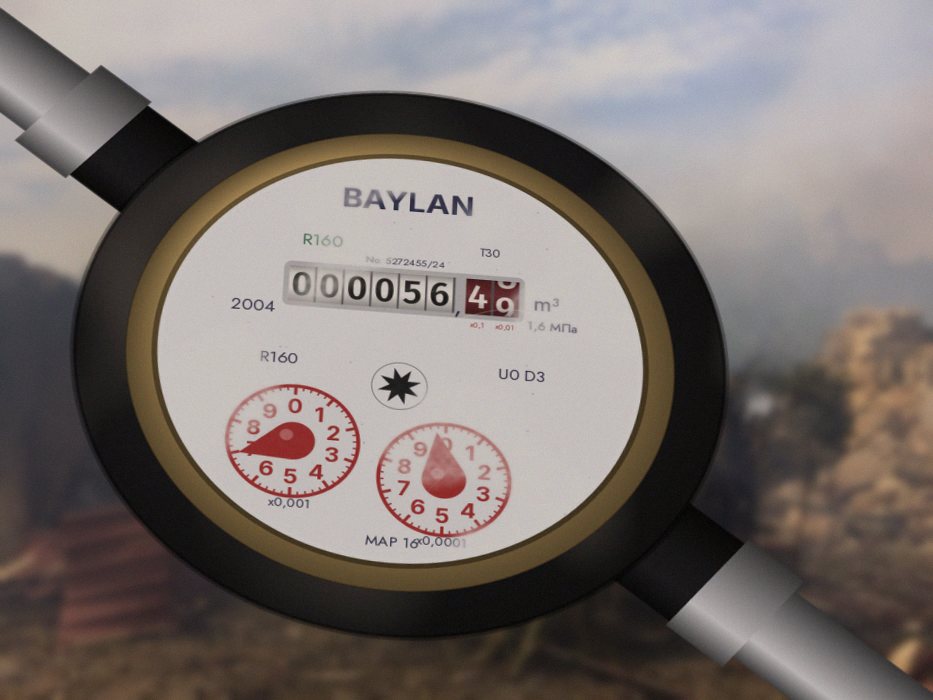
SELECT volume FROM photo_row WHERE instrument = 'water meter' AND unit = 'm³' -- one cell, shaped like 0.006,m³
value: 56.4869,m³
